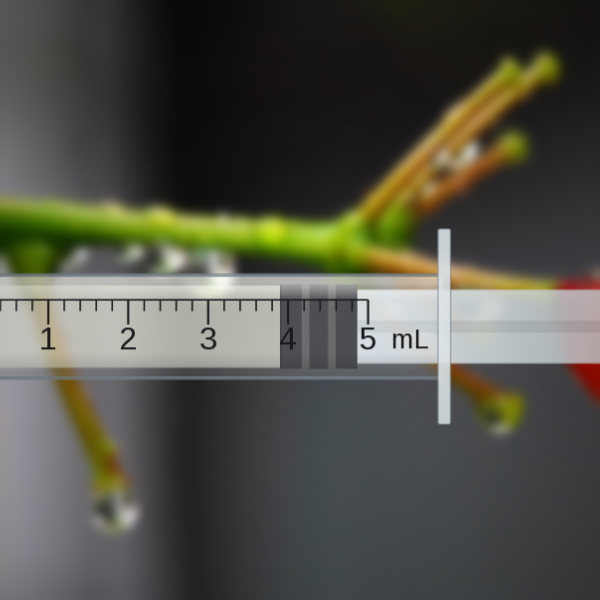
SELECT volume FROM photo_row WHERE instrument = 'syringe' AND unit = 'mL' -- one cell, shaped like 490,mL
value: 3.9,mL
